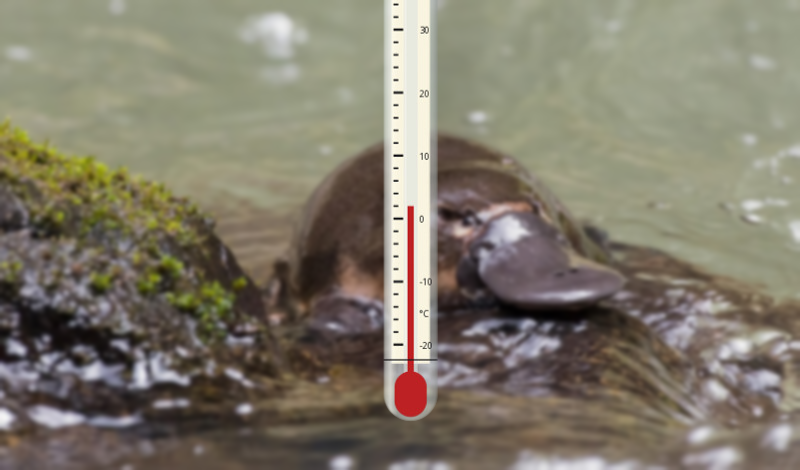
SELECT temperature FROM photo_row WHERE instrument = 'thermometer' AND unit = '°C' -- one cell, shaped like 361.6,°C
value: 2,°C
